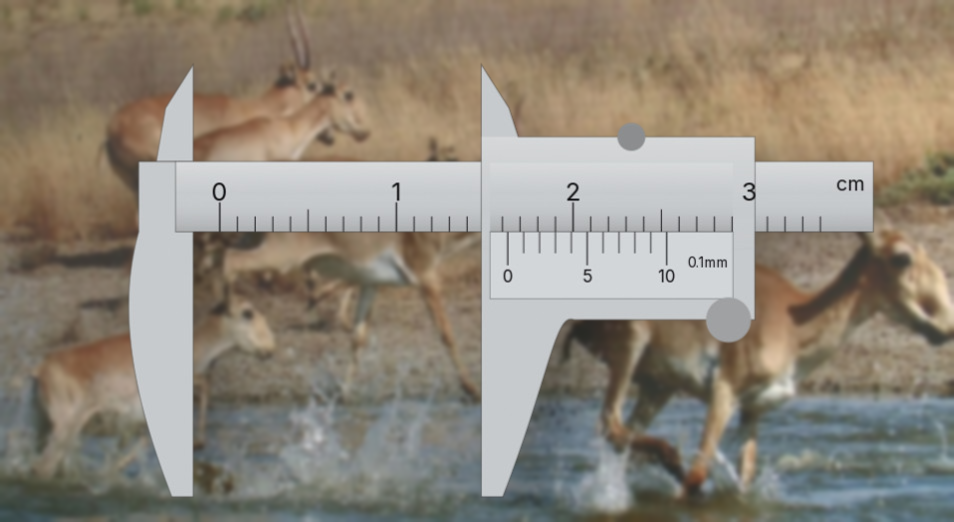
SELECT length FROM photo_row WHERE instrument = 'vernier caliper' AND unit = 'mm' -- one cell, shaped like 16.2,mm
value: 16.3,mm
